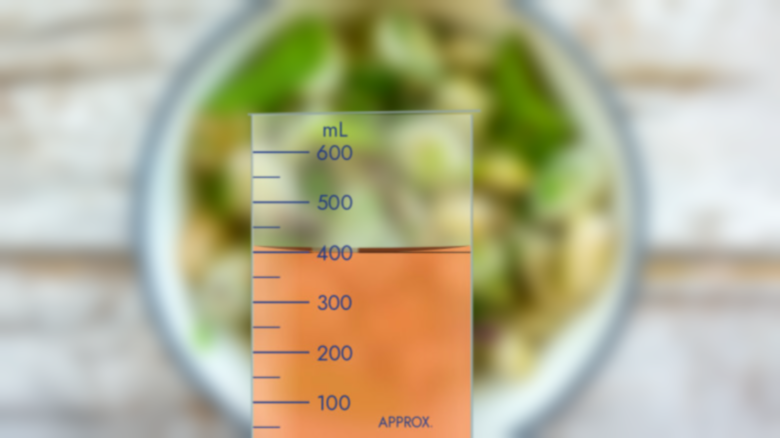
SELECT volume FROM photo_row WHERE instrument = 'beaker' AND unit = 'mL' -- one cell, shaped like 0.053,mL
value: 400,mL
